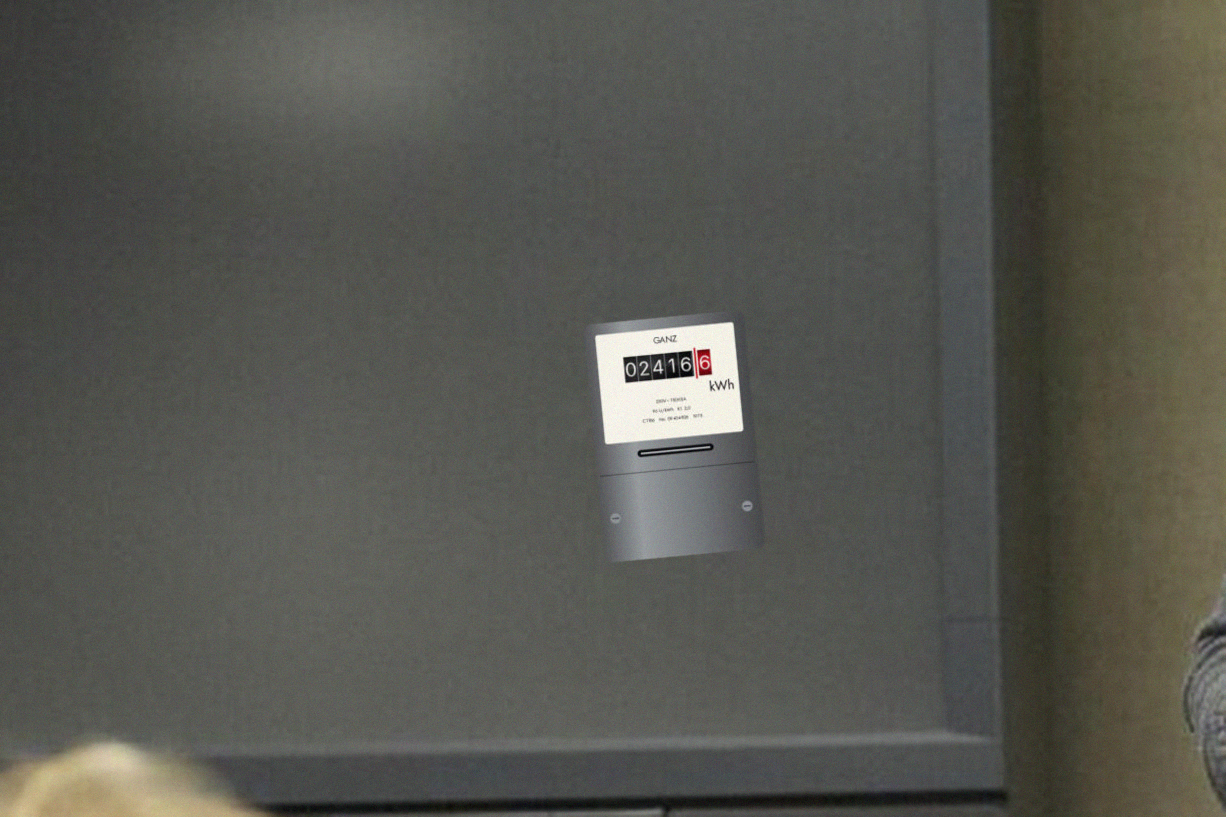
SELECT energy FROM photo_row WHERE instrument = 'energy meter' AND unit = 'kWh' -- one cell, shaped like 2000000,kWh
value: 2416.6,kWh
